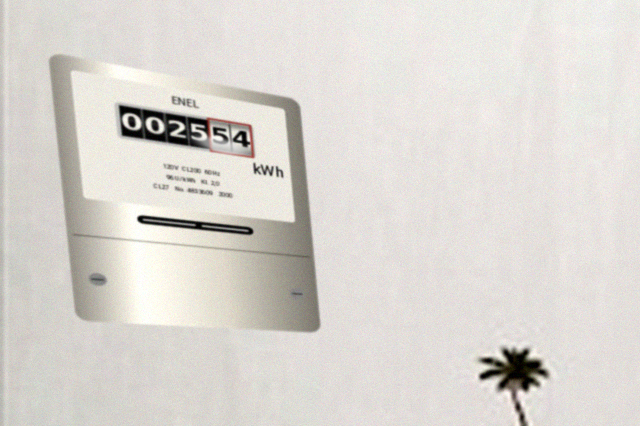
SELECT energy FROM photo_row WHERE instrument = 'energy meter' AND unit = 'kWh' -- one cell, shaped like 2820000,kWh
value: 25.54,kWh
